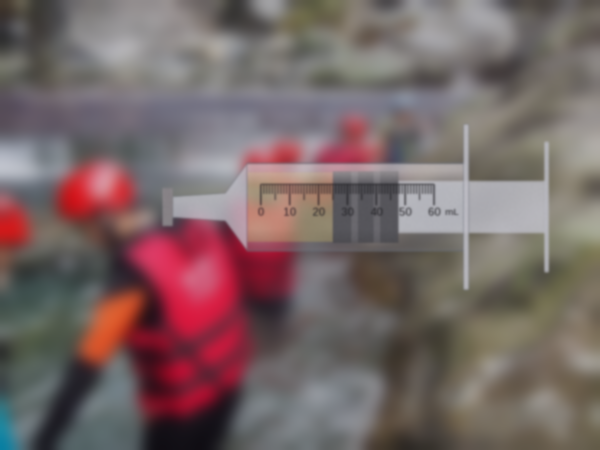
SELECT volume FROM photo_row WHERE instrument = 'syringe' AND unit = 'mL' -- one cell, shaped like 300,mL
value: 25,mL
